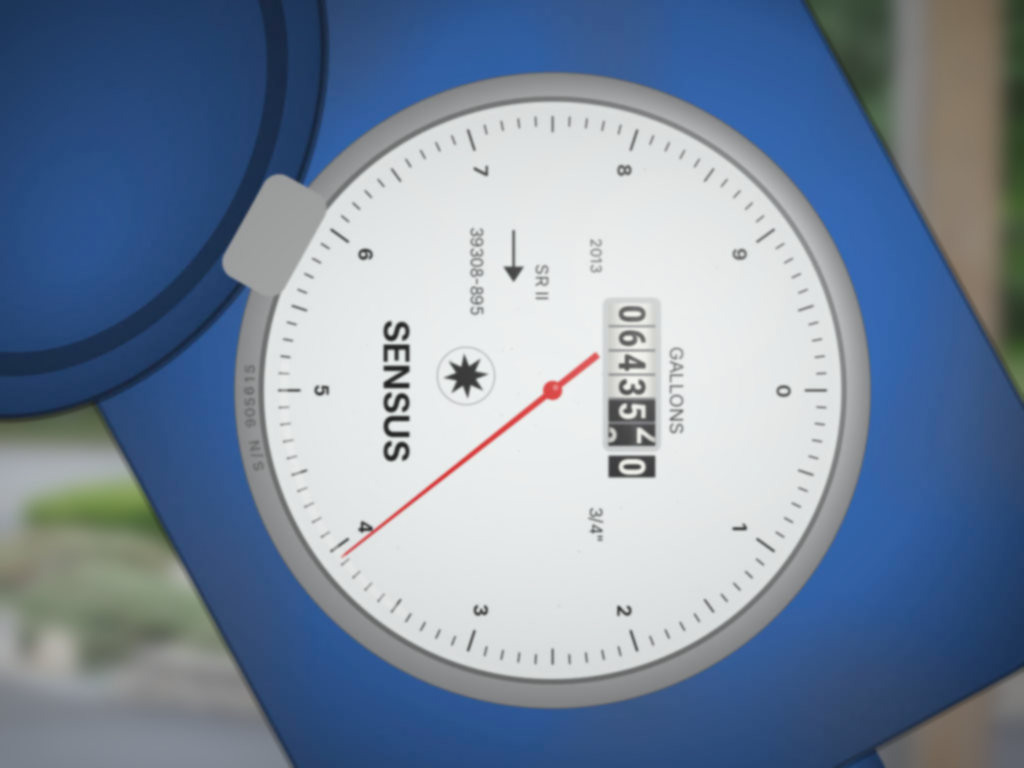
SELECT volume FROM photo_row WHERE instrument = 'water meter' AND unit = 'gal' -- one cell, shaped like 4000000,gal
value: 643523.9,gal
